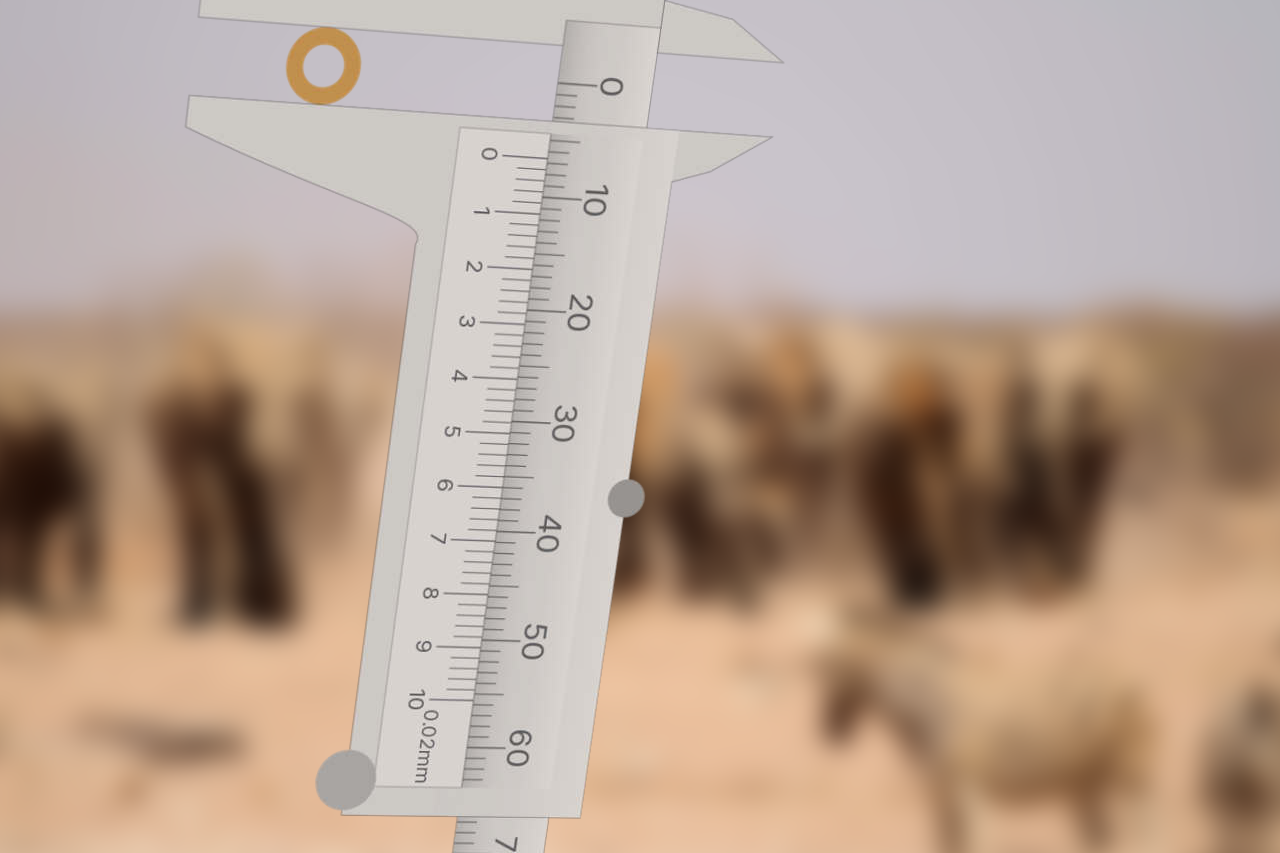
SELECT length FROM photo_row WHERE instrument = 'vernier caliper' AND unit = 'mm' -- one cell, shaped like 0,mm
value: 6.6,mm
